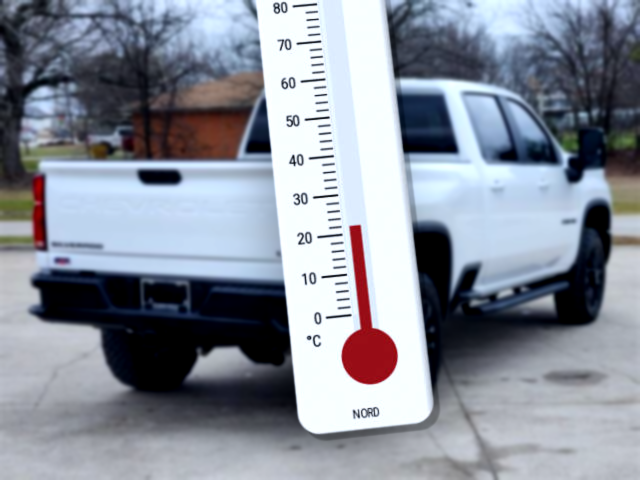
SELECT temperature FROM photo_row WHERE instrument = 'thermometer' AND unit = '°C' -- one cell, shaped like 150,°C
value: 22,°C
